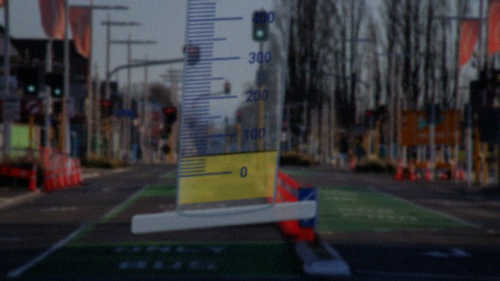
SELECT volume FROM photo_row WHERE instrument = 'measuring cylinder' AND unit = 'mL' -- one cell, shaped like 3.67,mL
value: 50,mL
